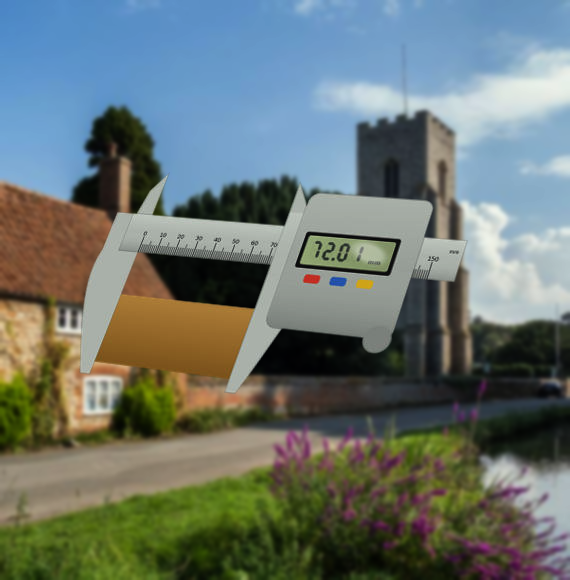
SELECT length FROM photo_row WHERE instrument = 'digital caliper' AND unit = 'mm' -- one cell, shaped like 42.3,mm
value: 72.01,mm
